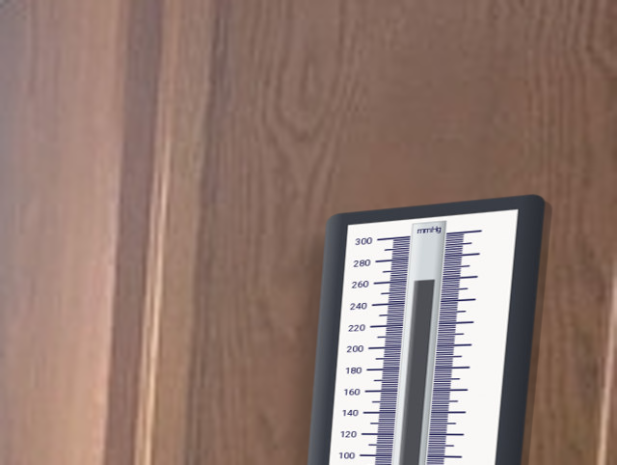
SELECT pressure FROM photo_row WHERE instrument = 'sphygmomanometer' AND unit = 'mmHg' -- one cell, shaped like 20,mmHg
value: 260,mmHg
